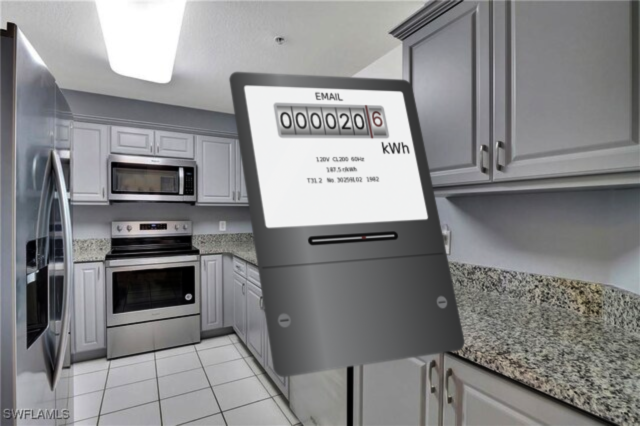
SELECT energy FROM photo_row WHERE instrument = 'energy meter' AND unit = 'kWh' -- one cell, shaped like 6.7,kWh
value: 20.6,kWh
